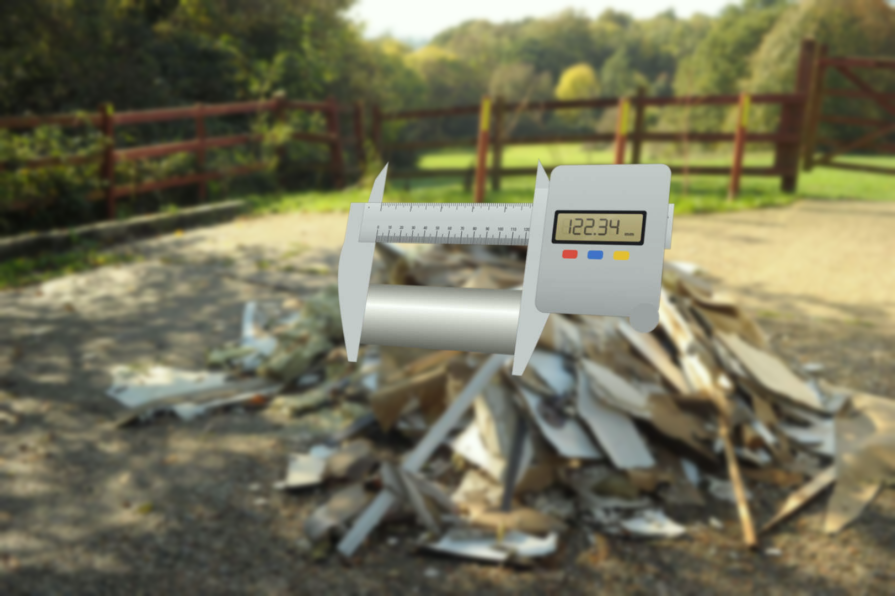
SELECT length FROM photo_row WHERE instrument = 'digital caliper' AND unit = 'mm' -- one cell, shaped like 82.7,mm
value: 122.34,mm
